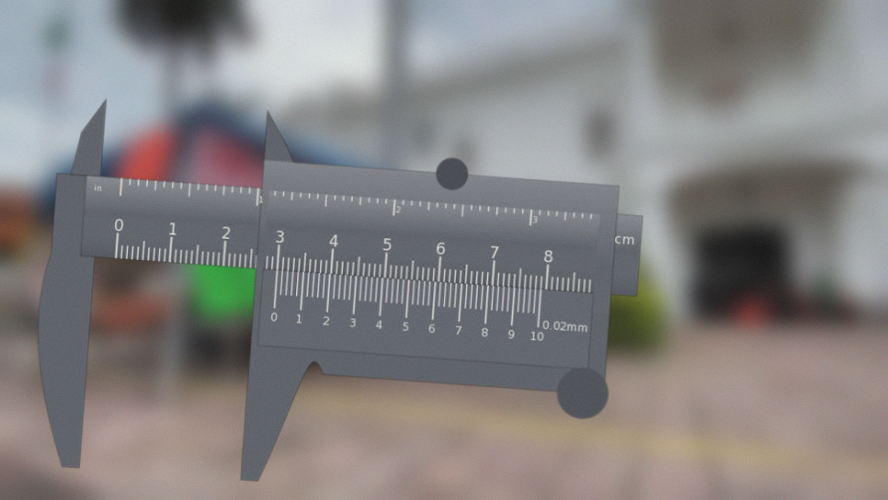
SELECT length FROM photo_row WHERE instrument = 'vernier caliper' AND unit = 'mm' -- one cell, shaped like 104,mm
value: 30.0,mm
